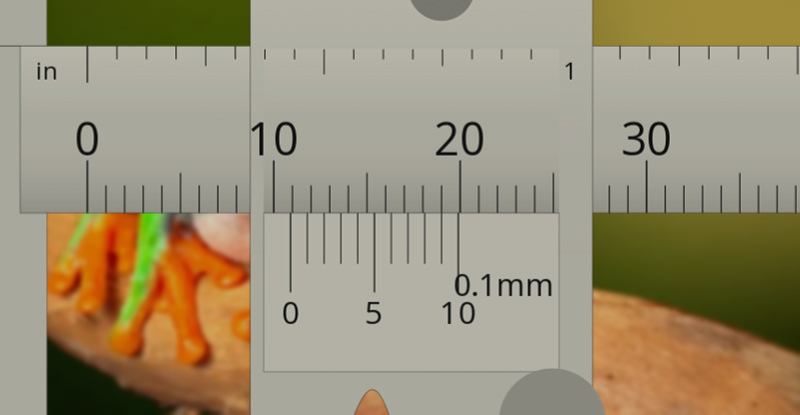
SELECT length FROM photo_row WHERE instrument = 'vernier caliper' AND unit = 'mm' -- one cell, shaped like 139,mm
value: 10.9,mm
